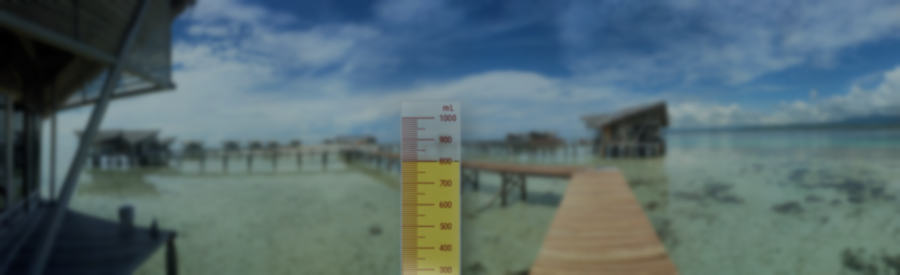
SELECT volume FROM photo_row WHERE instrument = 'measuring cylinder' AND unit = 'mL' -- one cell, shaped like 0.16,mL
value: 800,mL
